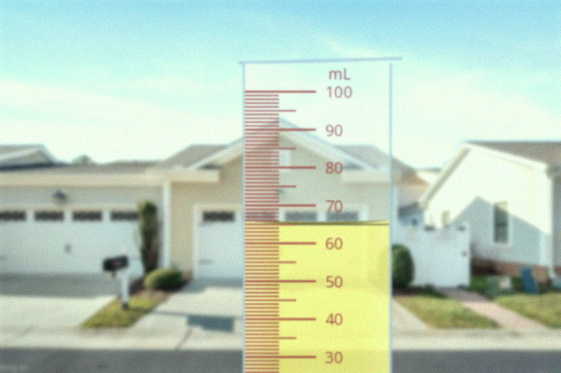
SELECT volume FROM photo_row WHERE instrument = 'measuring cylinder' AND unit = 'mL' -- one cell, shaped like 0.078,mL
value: 65,mL
